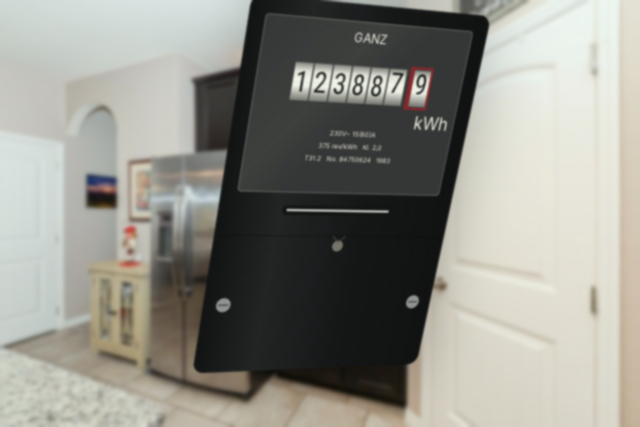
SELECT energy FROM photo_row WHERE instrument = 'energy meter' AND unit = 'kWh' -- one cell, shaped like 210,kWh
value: 123887.9,kWh
